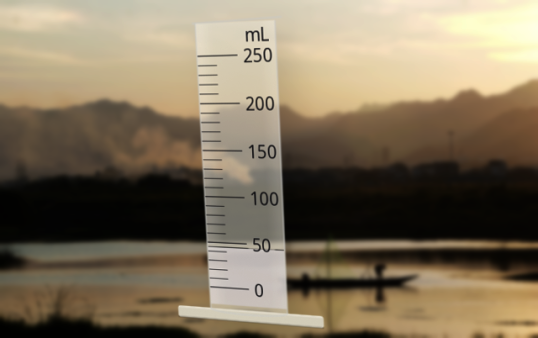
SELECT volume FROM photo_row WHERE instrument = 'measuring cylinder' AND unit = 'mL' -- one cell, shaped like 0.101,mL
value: 45,mL
